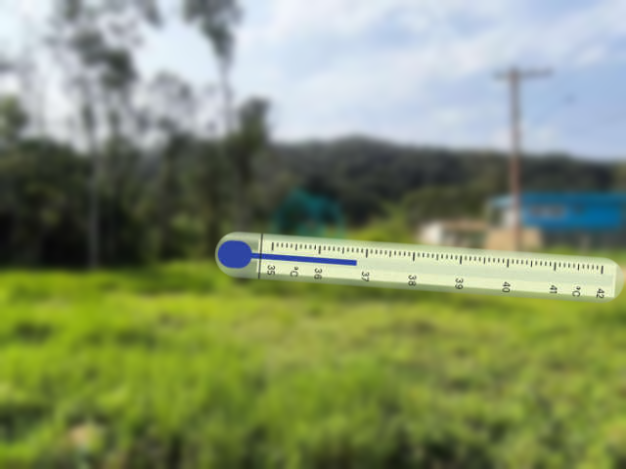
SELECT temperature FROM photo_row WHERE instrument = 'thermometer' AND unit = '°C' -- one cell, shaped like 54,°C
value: 36.8,°C
